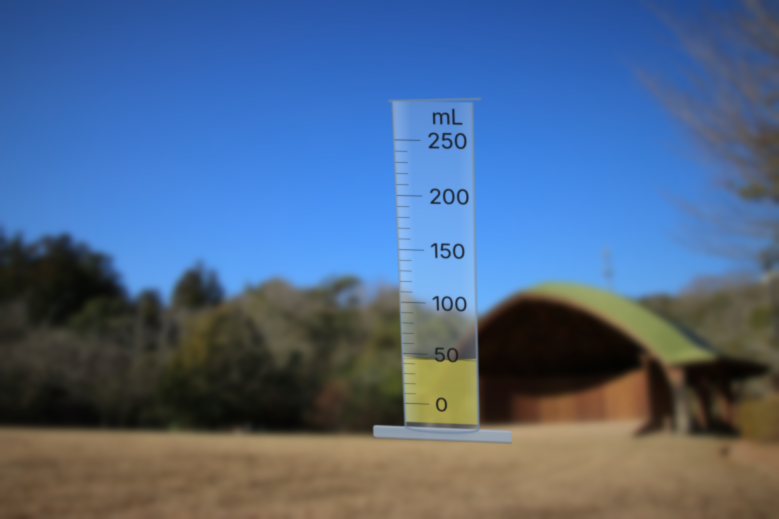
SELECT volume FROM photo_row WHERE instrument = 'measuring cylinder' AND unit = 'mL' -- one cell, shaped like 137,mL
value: 45,mL
